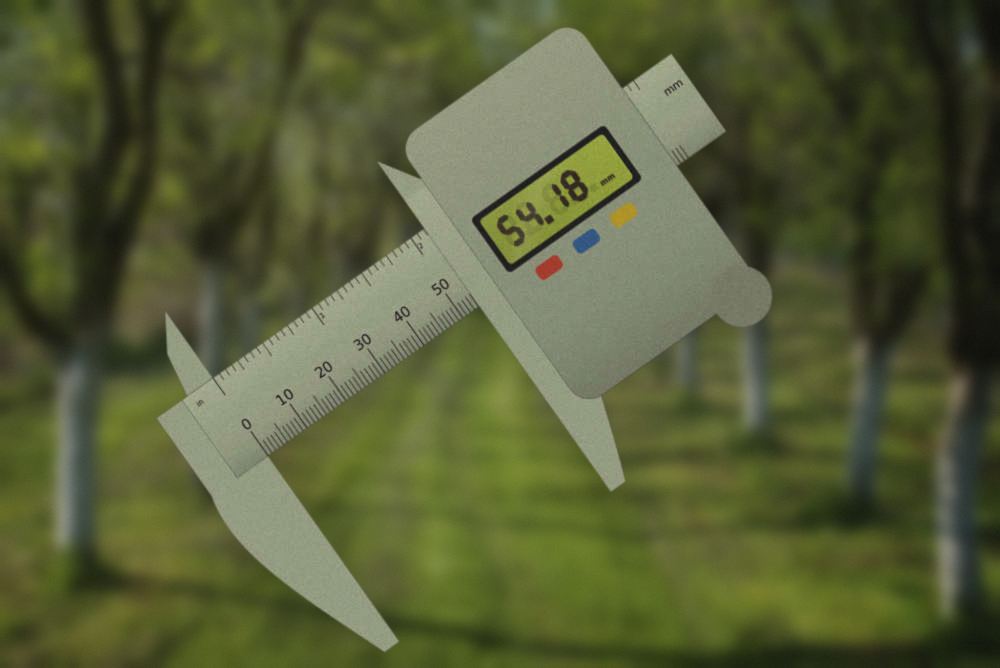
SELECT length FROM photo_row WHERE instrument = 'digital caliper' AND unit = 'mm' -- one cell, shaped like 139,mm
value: 54.18,mm
